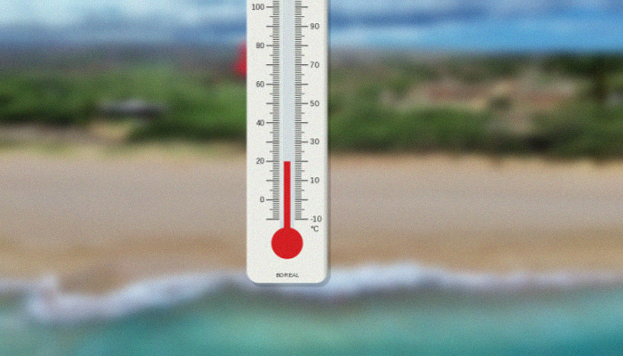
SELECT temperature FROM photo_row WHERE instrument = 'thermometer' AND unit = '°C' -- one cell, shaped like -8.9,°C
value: 20,°C
